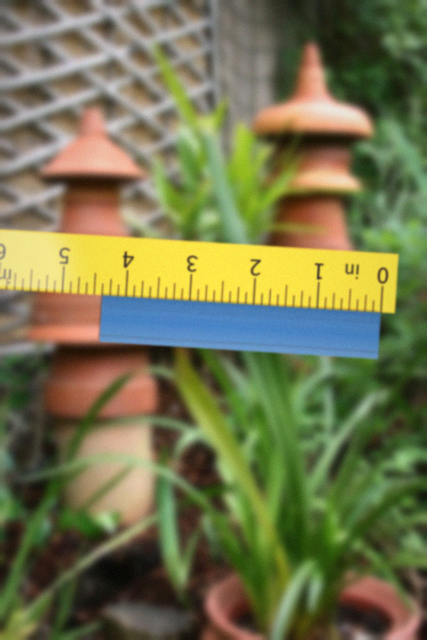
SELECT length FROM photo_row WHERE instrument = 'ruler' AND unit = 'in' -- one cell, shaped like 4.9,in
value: 4.375,in
